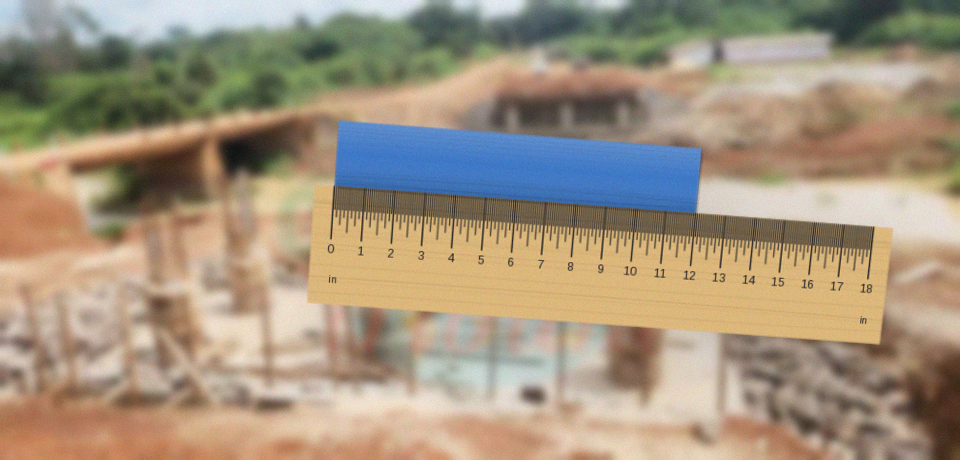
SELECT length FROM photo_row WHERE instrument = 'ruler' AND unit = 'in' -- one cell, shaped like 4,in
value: 12,in
